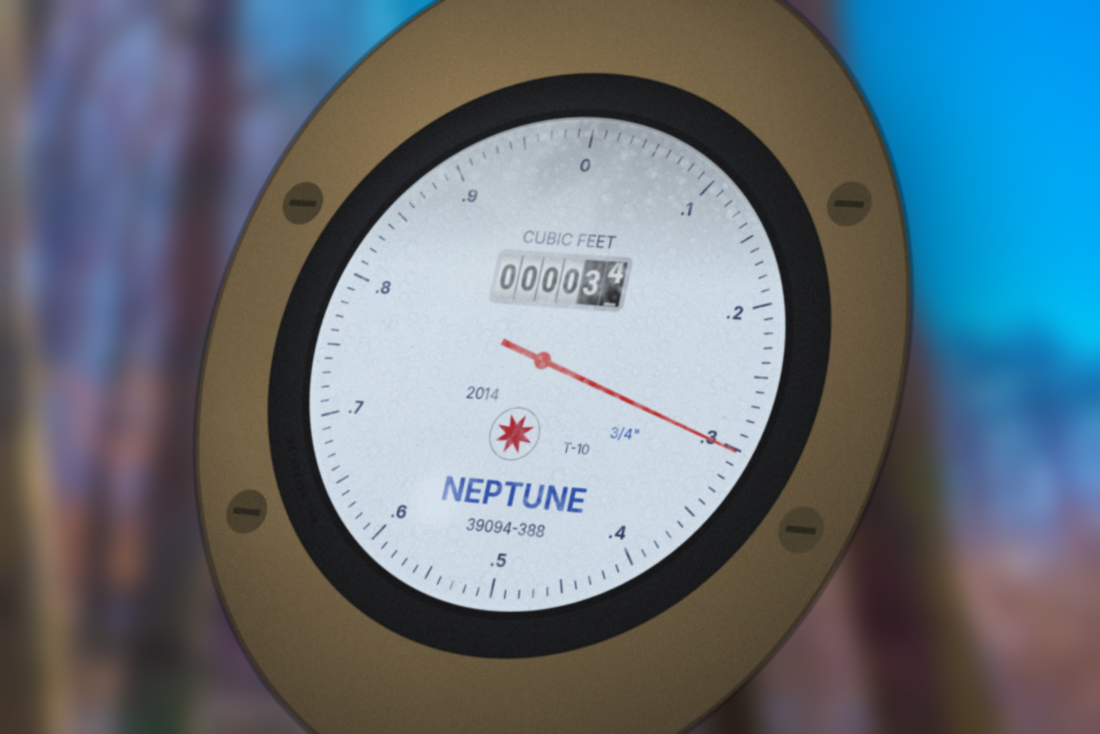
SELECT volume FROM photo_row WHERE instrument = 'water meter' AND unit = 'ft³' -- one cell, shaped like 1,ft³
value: 34.30,ft³
